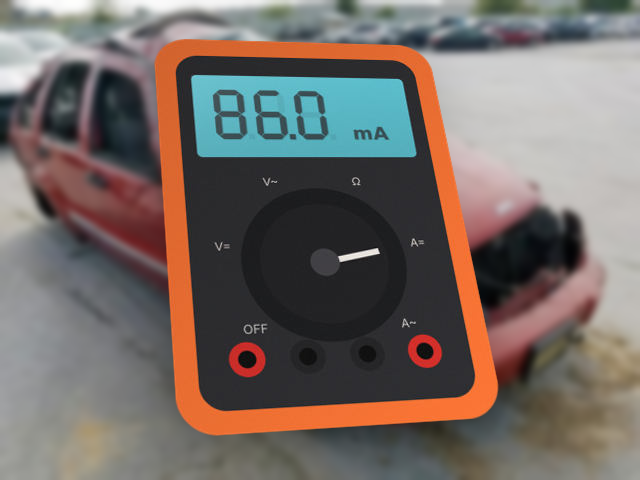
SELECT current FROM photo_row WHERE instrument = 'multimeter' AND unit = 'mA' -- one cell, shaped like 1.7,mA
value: 86.0,mA
